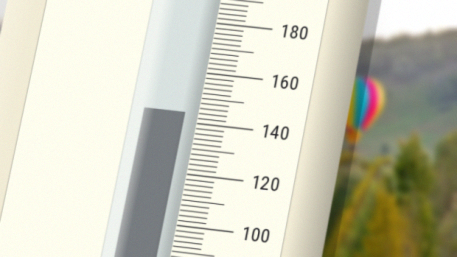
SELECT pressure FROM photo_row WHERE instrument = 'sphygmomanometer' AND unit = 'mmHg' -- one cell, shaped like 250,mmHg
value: 144,mmHg
